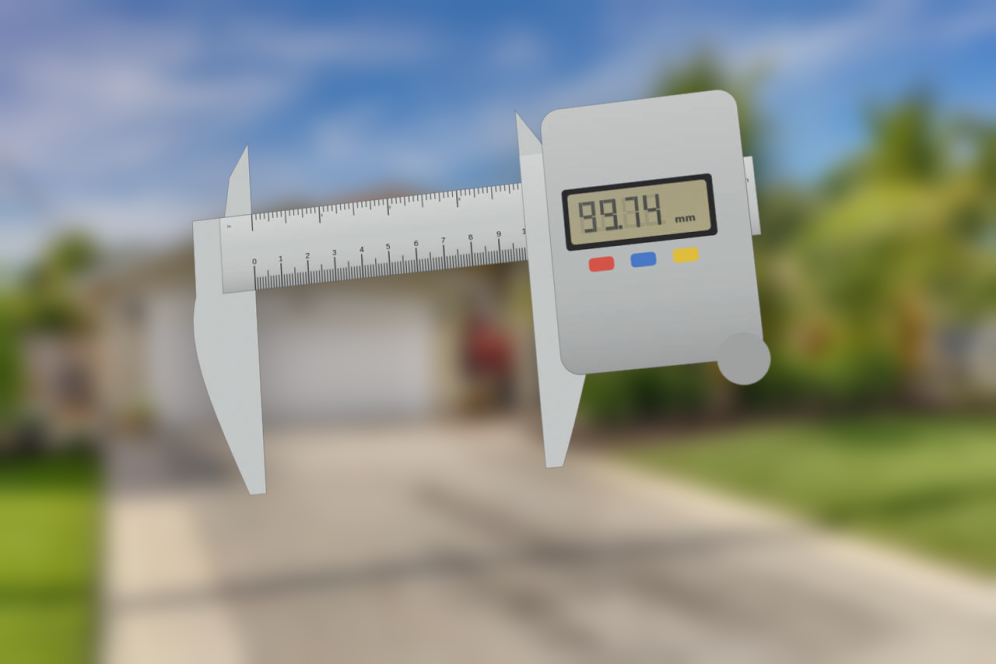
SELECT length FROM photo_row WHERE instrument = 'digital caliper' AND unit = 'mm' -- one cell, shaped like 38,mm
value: 99.74,mm
